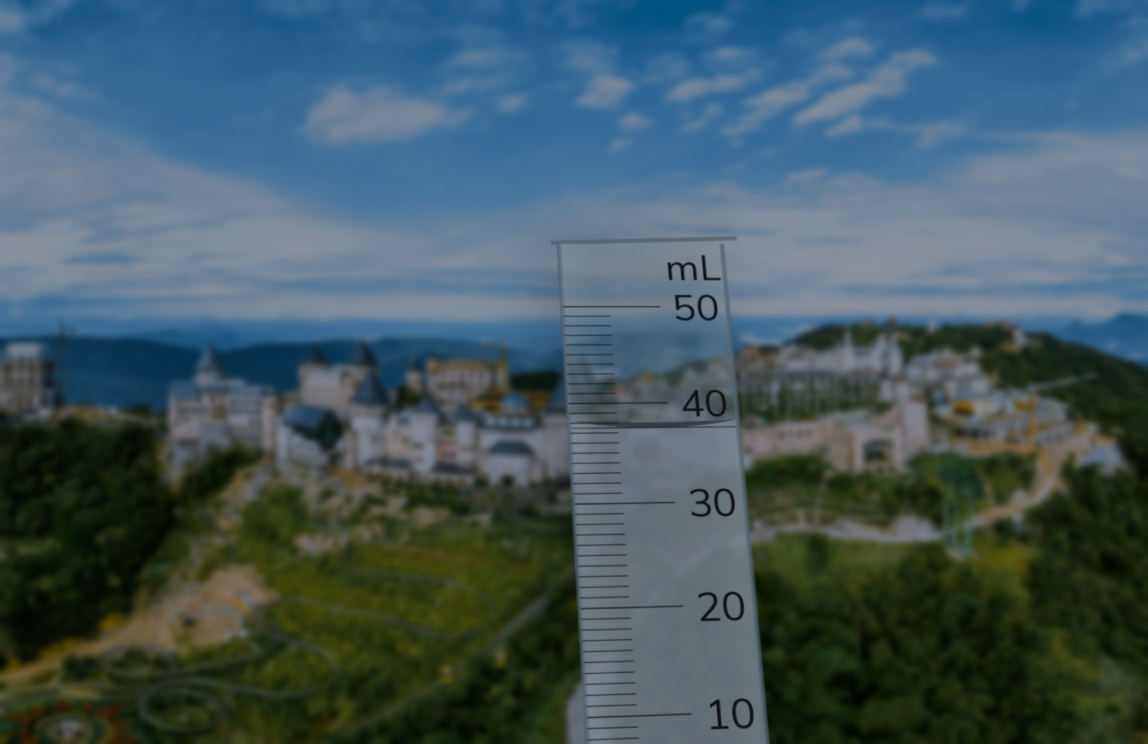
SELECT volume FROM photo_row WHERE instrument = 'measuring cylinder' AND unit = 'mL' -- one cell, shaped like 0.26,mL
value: 37.5,mL
